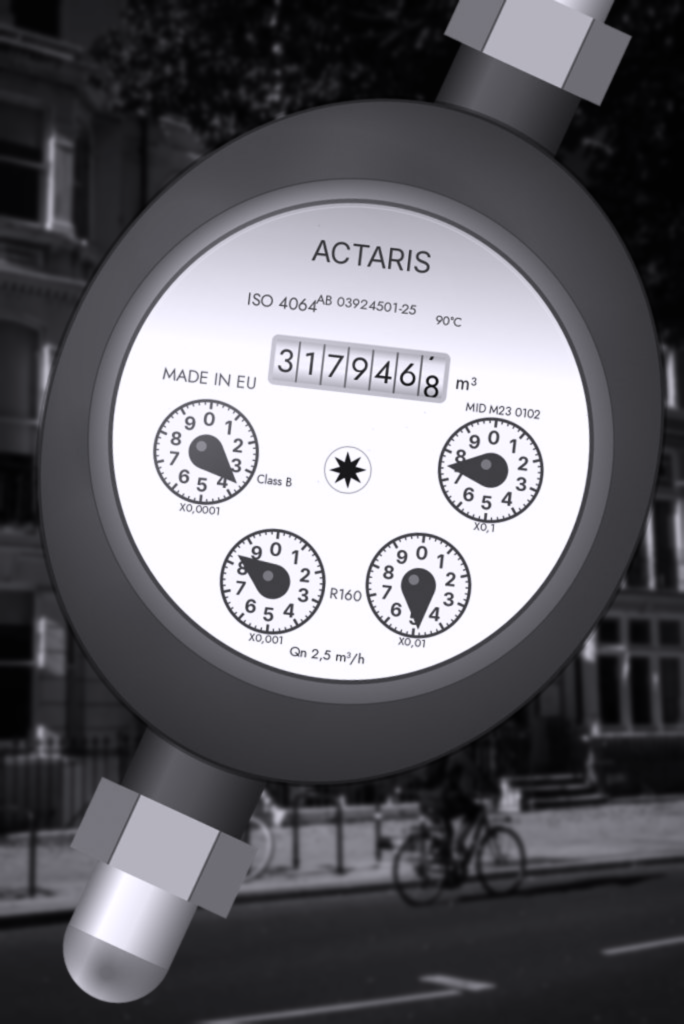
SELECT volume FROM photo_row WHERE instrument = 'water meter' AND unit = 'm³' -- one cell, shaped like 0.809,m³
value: 3179467.7483,m³
